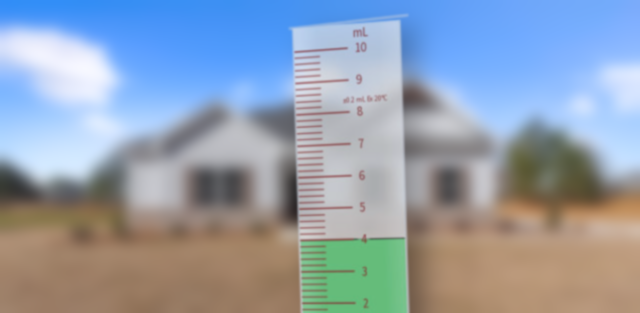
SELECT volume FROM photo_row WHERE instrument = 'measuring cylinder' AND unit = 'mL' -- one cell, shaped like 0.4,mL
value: 4,mL
